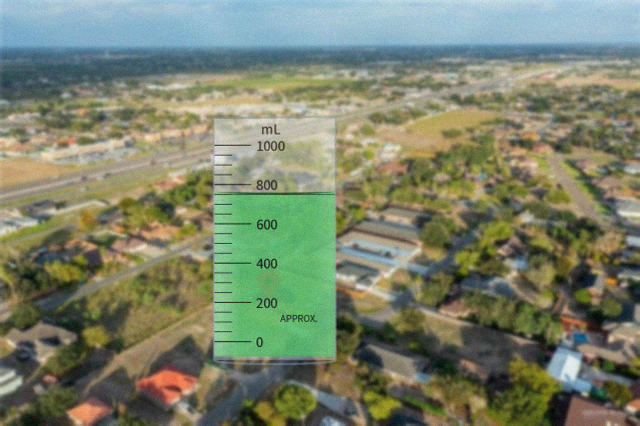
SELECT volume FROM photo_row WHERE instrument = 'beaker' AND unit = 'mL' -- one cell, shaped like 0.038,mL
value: 750,mL
